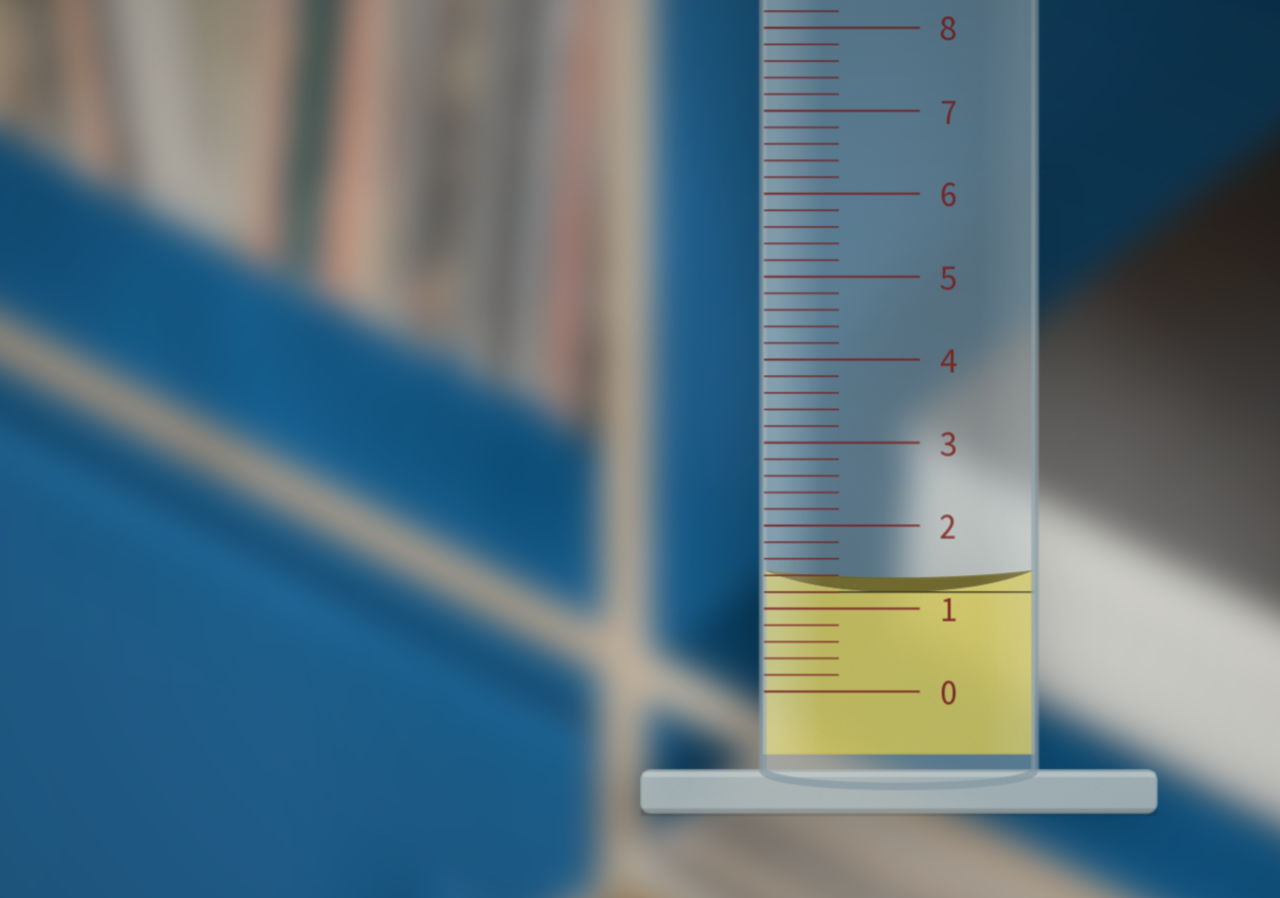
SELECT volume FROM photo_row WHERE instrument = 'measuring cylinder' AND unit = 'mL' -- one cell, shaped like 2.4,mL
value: 1.2,mL
